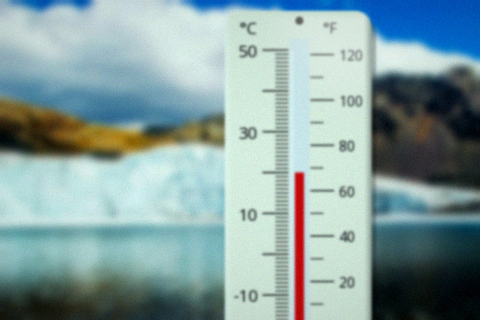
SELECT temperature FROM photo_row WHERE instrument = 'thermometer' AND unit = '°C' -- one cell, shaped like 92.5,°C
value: 20,°C
